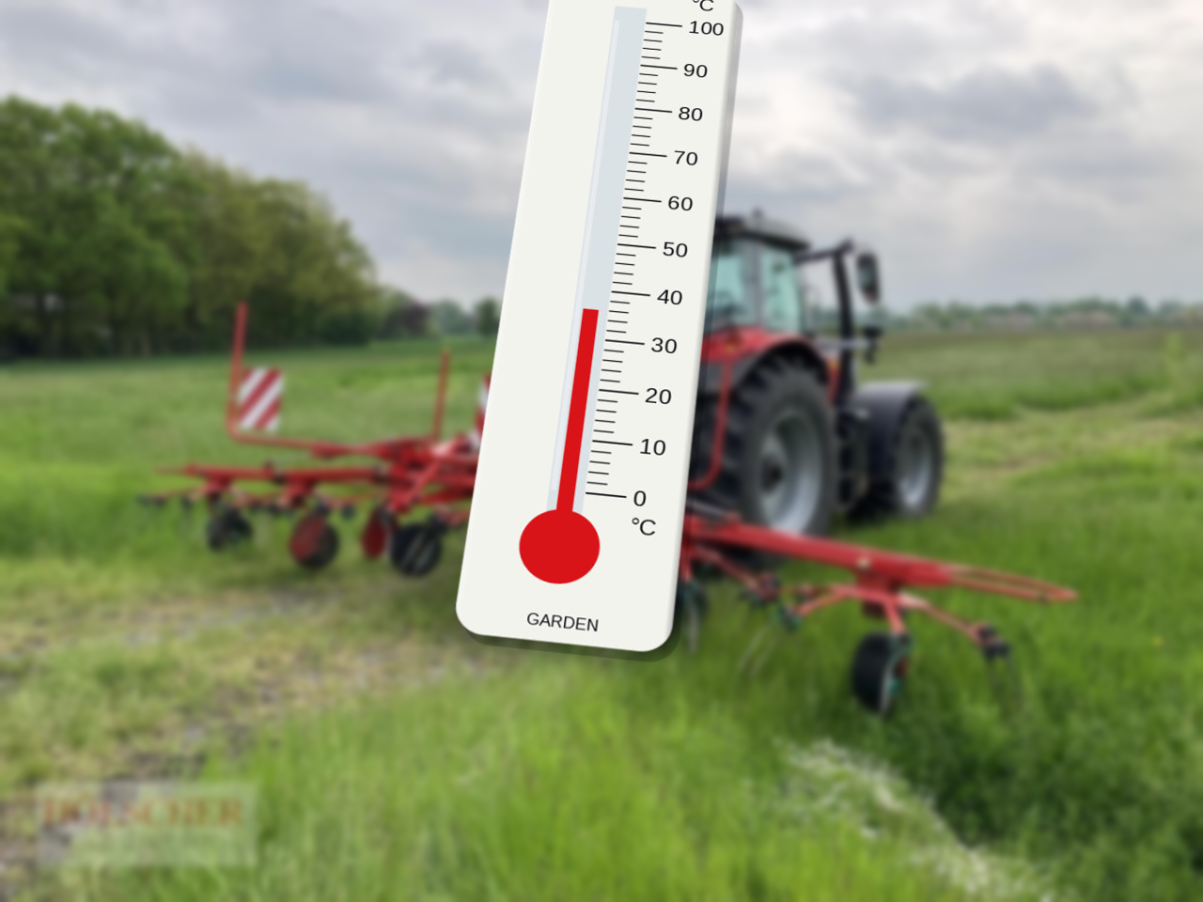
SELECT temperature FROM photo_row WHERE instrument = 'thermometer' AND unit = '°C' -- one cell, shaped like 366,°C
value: 36,°C
